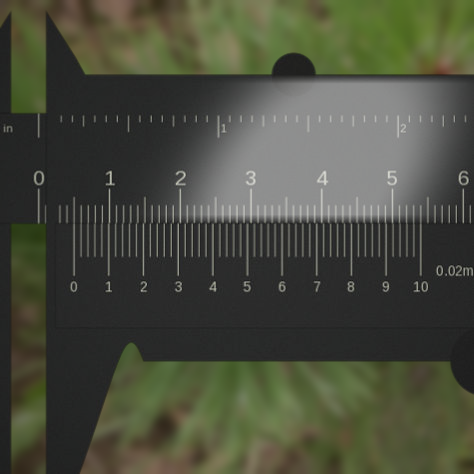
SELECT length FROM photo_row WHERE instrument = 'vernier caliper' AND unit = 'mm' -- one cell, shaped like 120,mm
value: 5.0,mm
